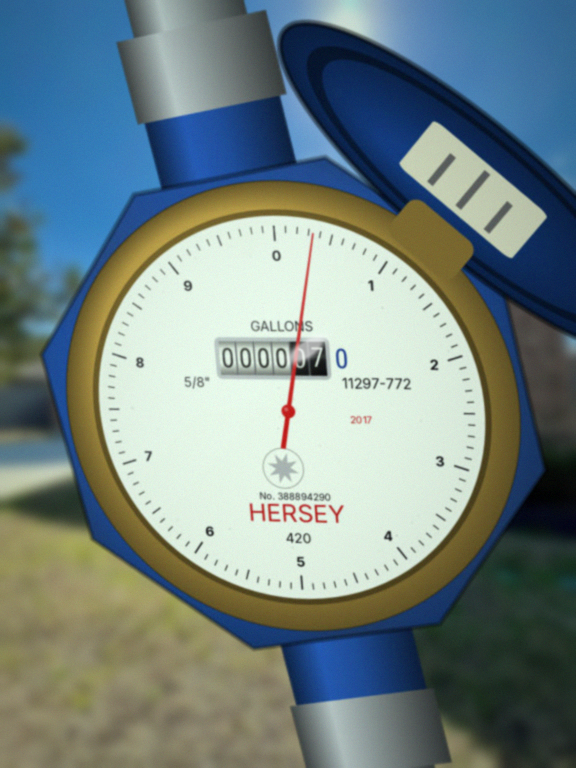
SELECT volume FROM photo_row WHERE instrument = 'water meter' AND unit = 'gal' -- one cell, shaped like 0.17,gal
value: 70.3,gal
